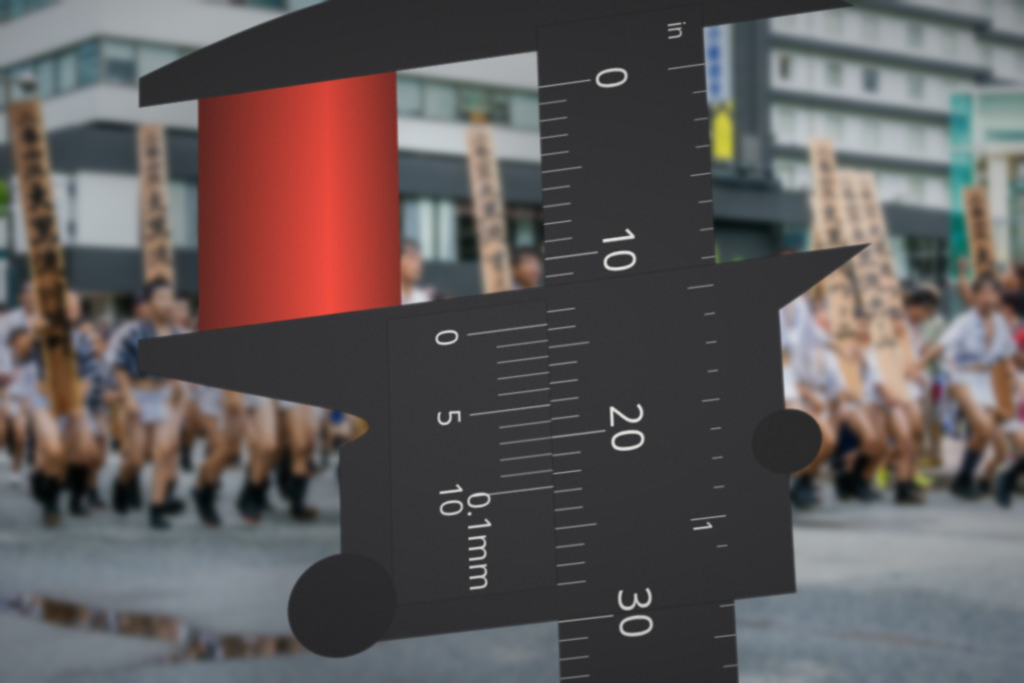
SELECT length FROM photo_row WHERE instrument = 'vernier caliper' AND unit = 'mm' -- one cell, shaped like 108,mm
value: 13.7,mm
